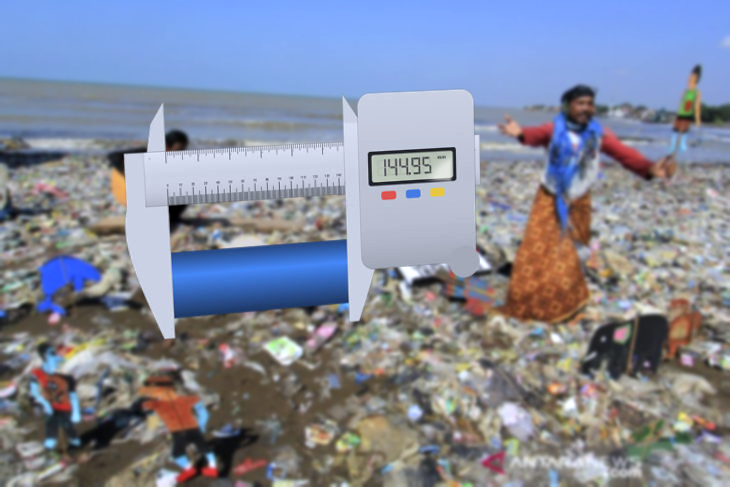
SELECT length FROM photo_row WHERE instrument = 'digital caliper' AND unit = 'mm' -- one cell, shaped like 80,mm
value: 144.95,mm
